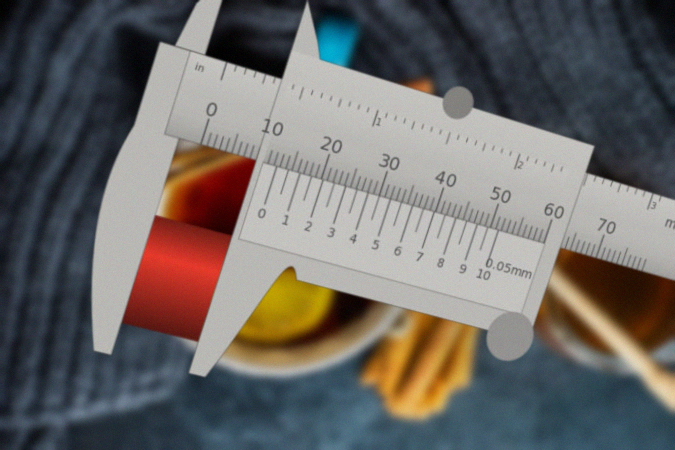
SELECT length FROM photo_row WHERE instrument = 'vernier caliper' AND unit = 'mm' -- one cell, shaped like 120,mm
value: 12.5,mm
